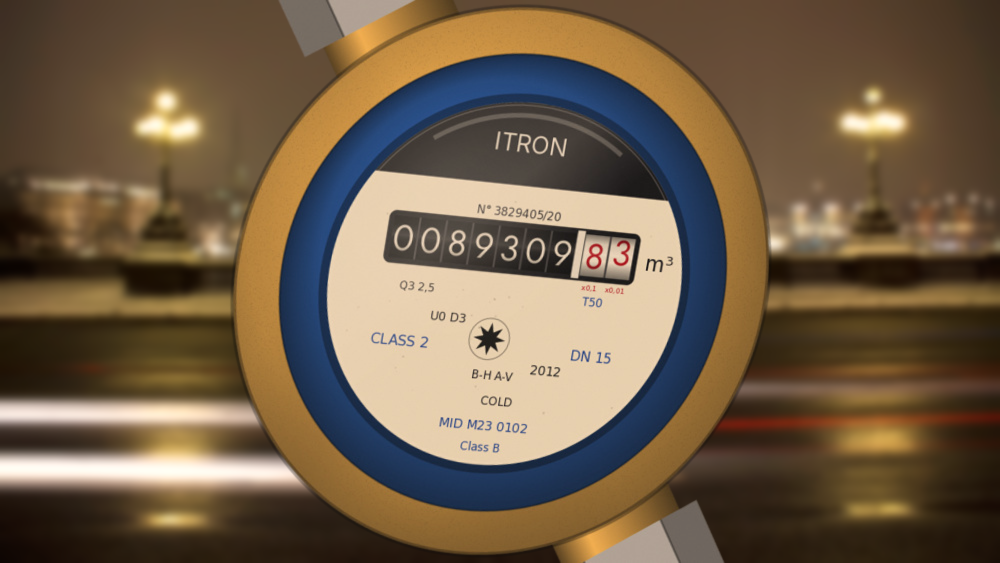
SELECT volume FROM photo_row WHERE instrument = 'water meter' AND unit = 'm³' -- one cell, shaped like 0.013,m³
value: 89309.83,m³
